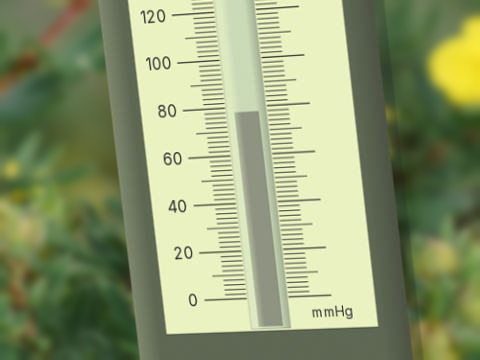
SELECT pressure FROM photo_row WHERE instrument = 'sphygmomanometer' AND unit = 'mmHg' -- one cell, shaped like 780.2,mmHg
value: 78,mmHg
